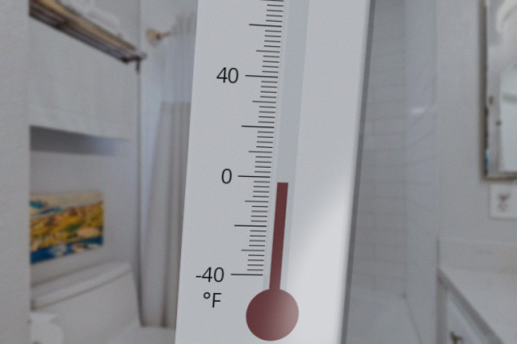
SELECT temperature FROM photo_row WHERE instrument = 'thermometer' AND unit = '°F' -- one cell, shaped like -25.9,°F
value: -2,°F
